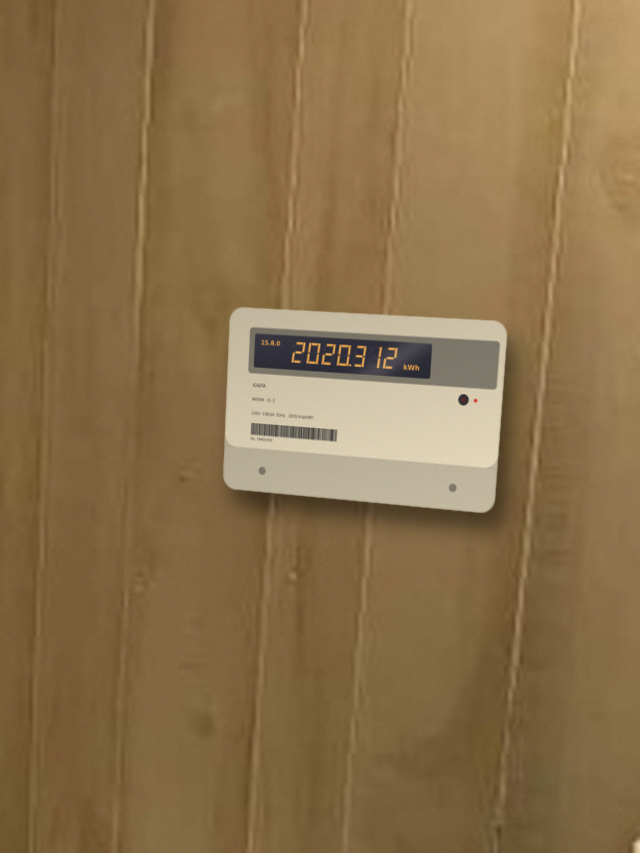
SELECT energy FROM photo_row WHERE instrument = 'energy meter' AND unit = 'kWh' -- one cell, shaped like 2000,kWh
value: 2020.312,kWh
